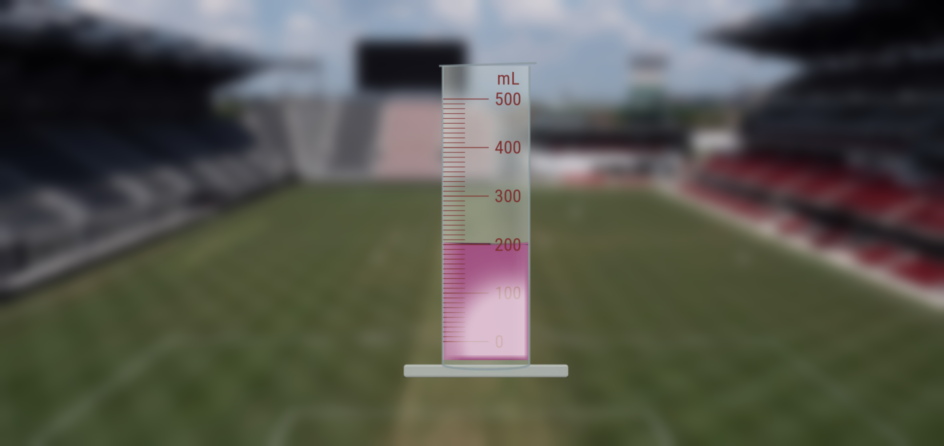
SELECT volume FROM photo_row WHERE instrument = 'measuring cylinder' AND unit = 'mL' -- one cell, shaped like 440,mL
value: 200,mL
